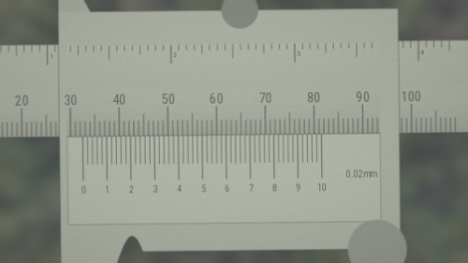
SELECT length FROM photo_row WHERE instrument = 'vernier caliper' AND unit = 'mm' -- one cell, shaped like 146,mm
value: 32.5,mm
